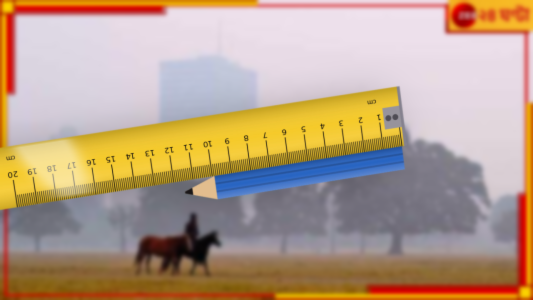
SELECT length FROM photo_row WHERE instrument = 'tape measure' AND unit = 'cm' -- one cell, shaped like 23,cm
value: 11.5,cm
